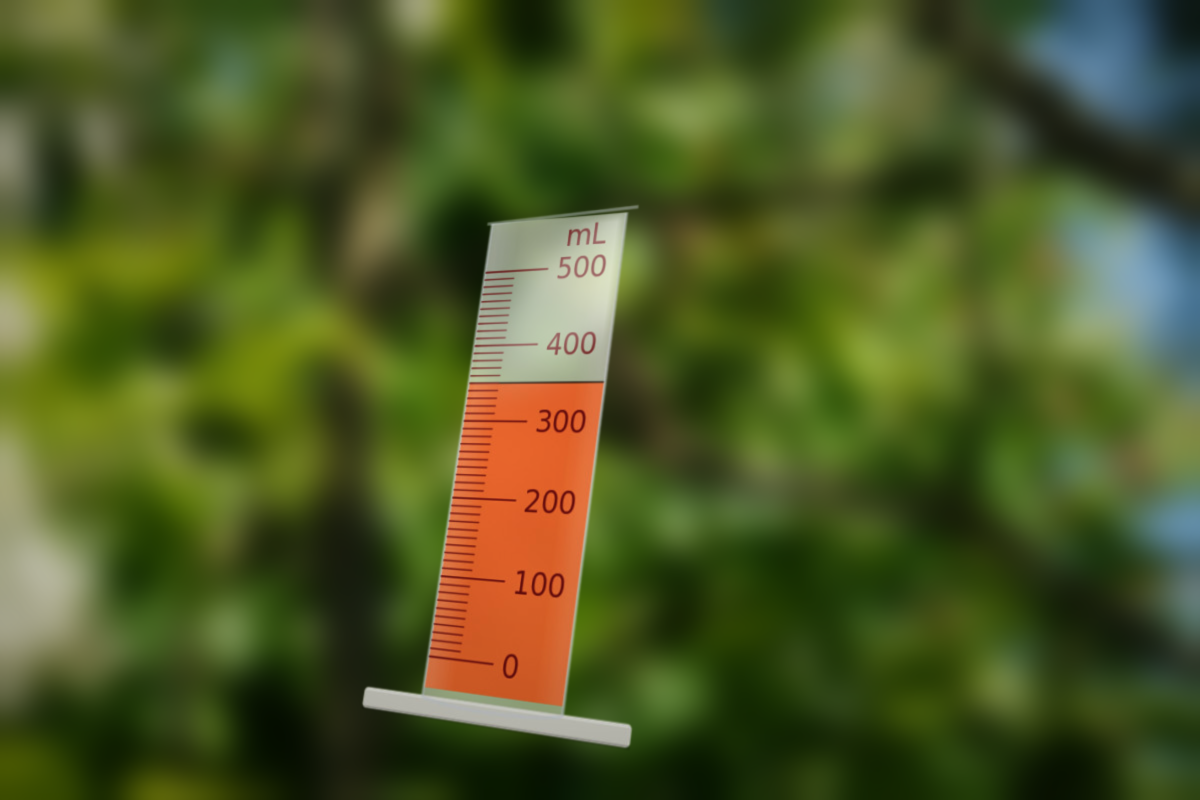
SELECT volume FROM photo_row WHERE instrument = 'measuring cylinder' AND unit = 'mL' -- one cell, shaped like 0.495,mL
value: 350,mL
